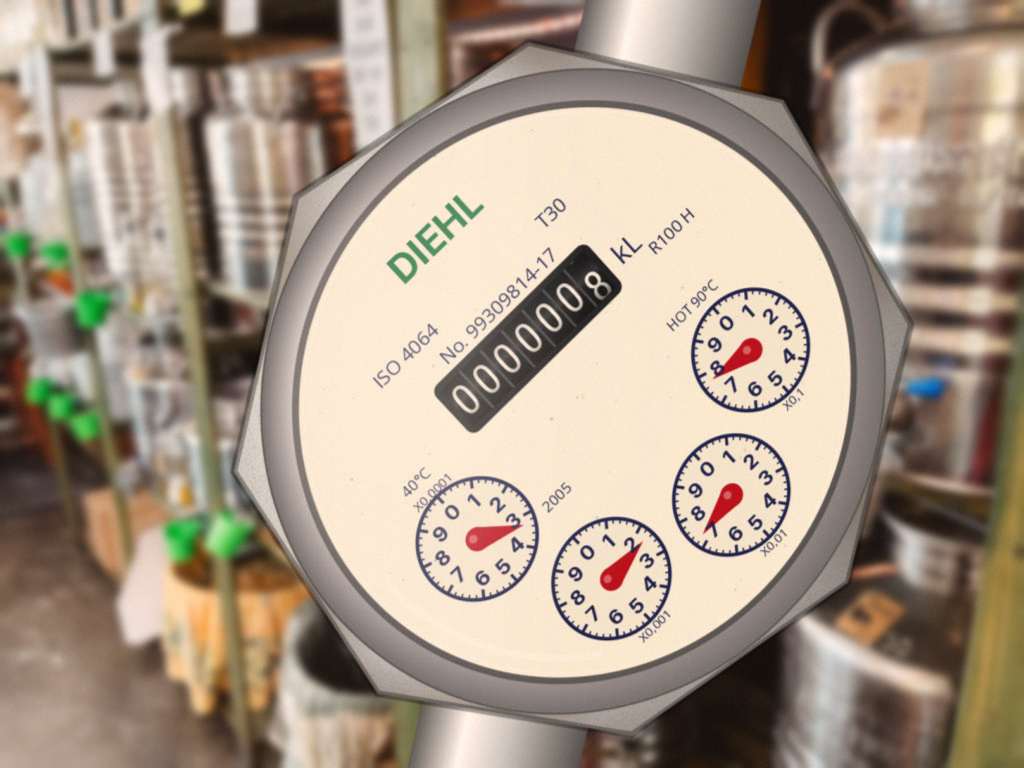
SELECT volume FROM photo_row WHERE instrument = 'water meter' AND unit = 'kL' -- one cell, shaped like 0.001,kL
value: 7.7723,kL
